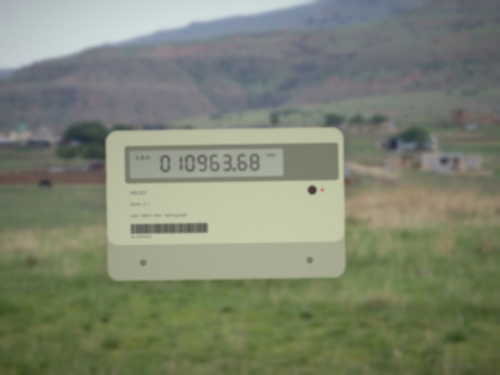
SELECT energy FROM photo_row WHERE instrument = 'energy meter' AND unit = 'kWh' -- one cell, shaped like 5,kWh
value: 10963.68,kWh
